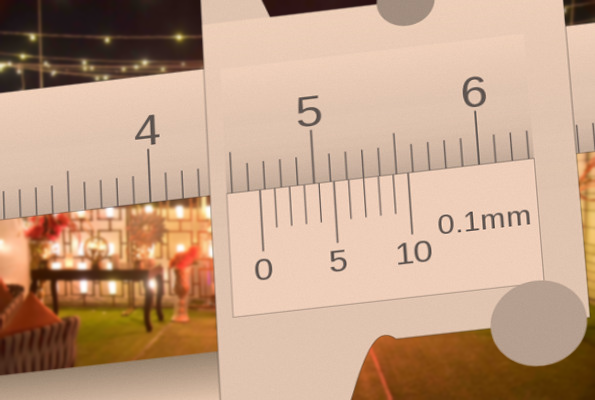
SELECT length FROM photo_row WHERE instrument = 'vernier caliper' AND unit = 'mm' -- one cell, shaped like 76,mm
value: 46.7,mm
